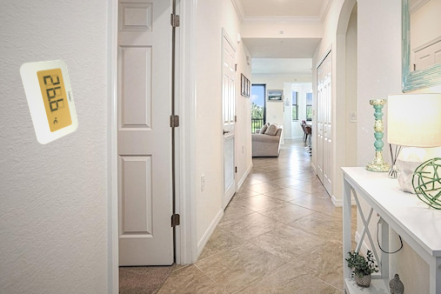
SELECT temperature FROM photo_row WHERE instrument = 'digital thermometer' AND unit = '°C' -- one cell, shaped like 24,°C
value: 26.6,°C
